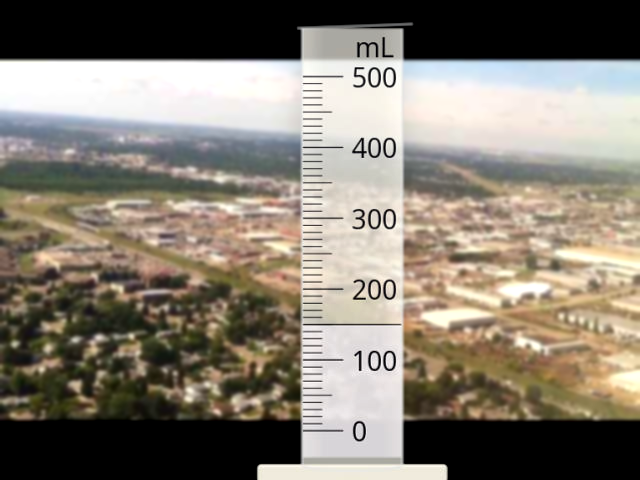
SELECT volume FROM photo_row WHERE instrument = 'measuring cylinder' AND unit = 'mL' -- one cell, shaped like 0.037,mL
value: 150,mL
